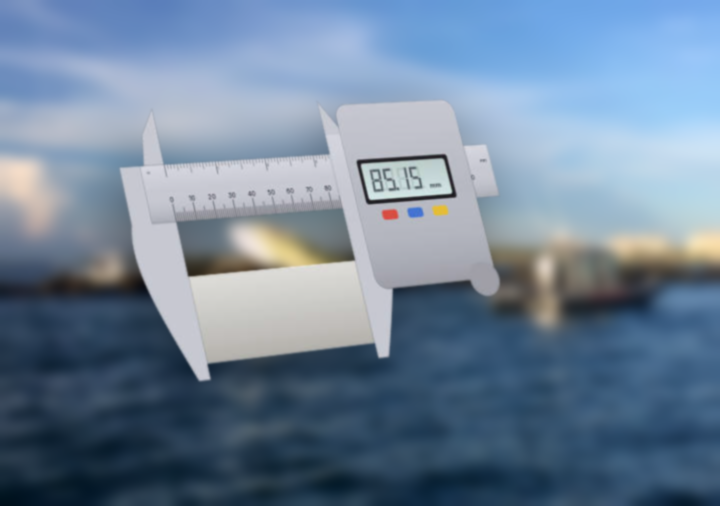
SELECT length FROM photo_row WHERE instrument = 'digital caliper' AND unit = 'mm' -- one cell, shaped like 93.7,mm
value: 85.15,mm
